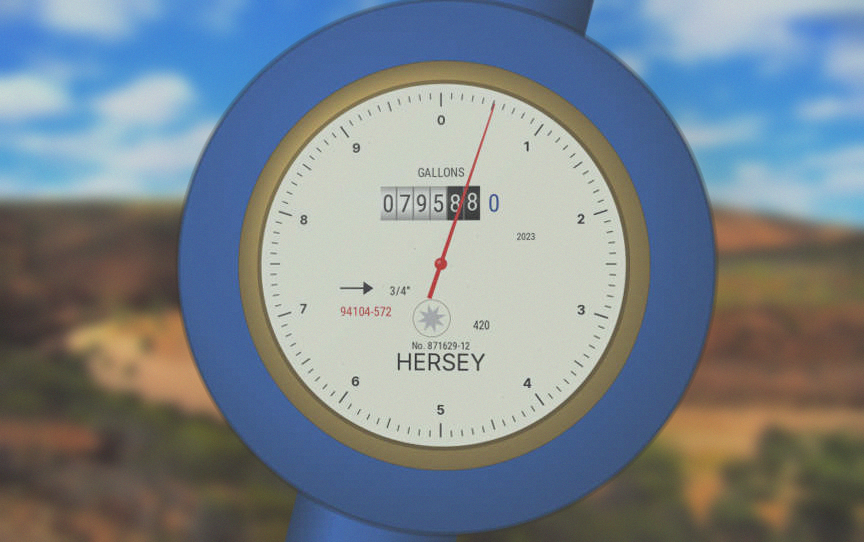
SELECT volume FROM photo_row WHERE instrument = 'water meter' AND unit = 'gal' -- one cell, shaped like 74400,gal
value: 795880.5,gal
